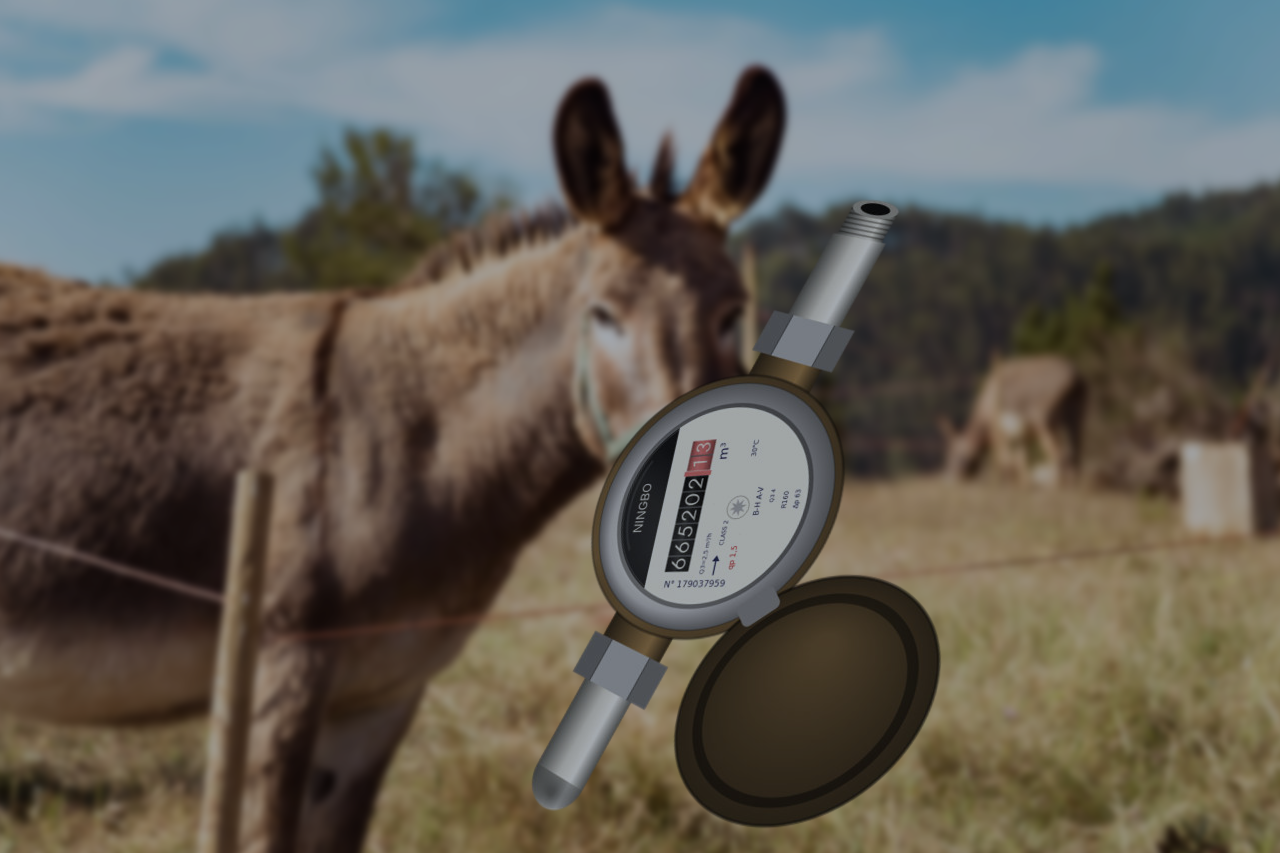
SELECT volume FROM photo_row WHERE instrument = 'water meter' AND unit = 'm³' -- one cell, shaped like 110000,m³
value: 665202.13,m³
